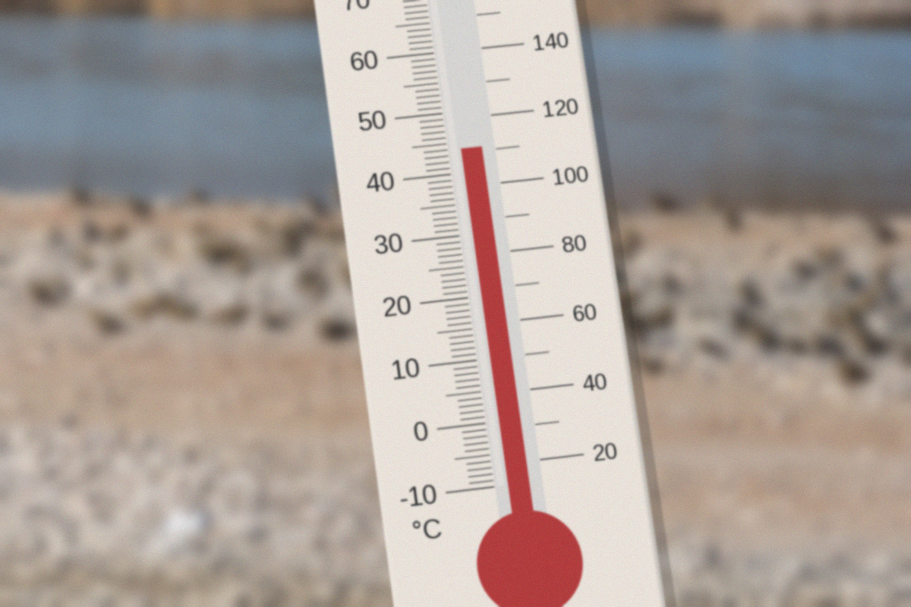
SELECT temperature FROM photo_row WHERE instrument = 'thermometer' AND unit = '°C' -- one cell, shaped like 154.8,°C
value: 44,°C
